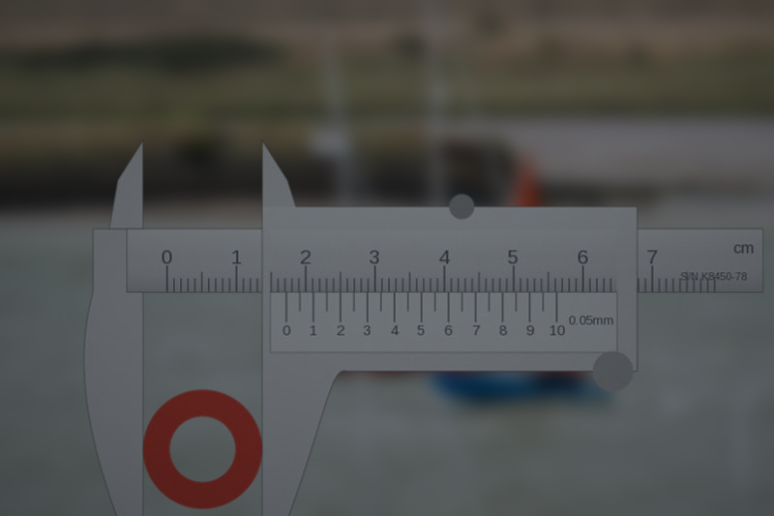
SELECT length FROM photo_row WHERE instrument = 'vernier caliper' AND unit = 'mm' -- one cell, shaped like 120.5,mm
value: 17.2,mm
